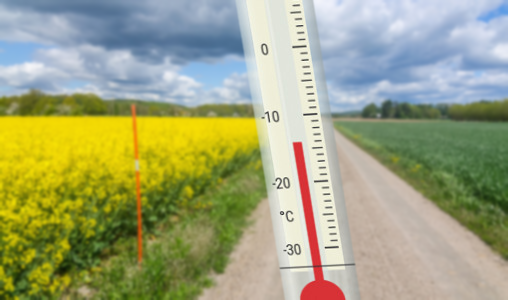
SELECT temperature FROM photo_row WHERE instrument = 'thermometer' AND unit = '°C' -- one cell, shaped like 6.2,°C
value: -14,°C
